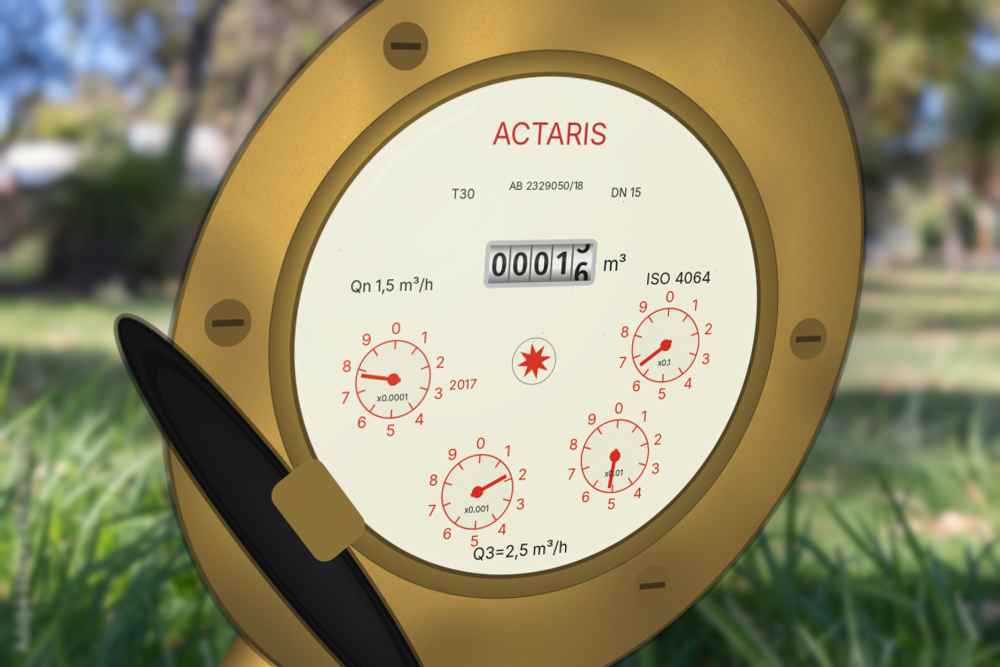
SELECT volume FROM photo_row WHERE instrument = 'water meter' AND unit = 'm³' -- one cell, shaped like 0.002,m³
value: 15.6517,m³
